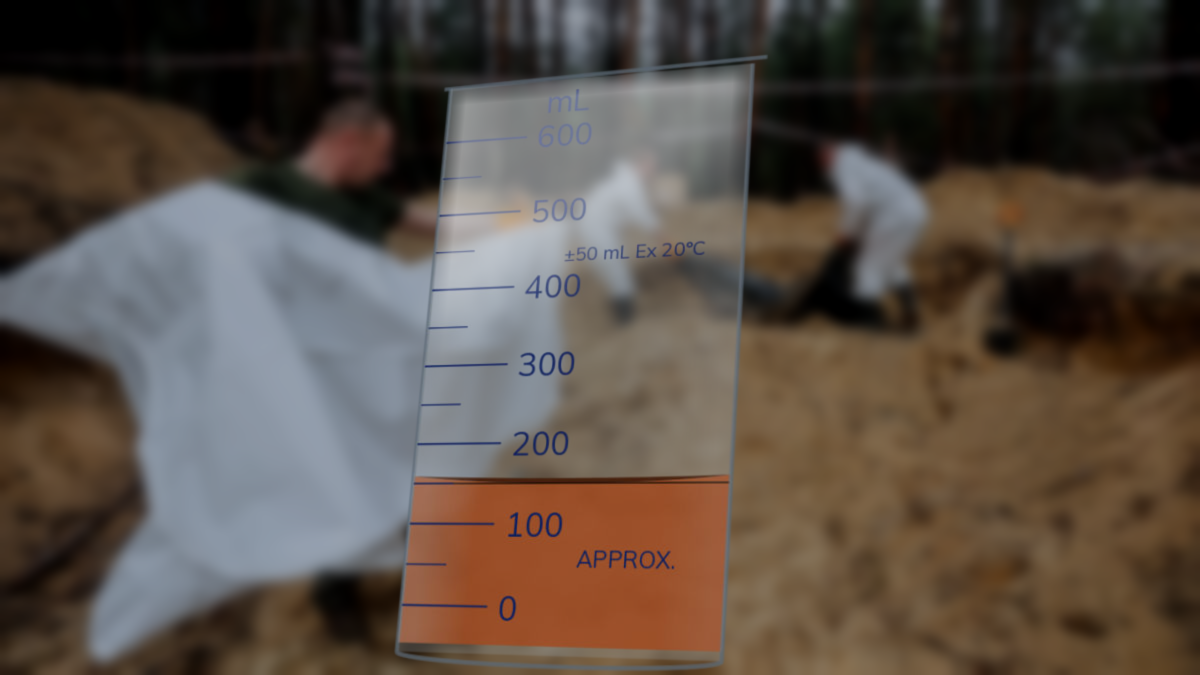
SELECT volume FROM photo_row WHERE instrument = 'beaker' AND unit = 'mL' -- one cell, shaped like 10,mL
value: 150,mL
